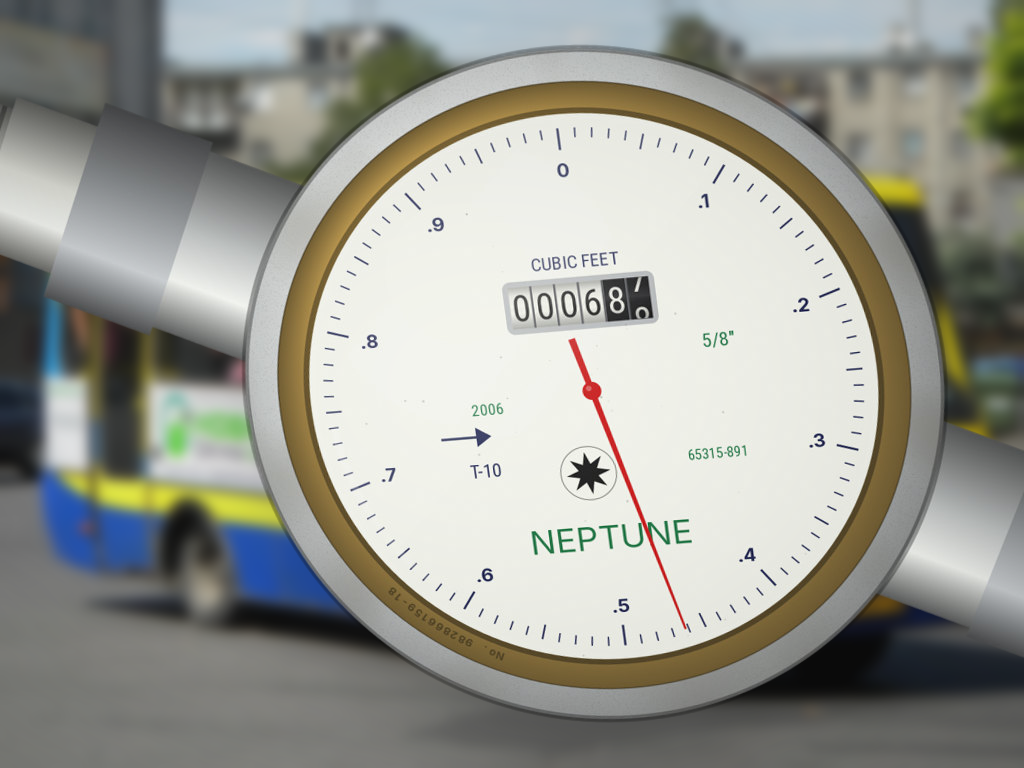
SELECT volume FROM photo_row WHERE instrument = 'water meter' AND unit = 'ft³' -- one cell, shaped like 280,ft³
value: 687.46,ft³
